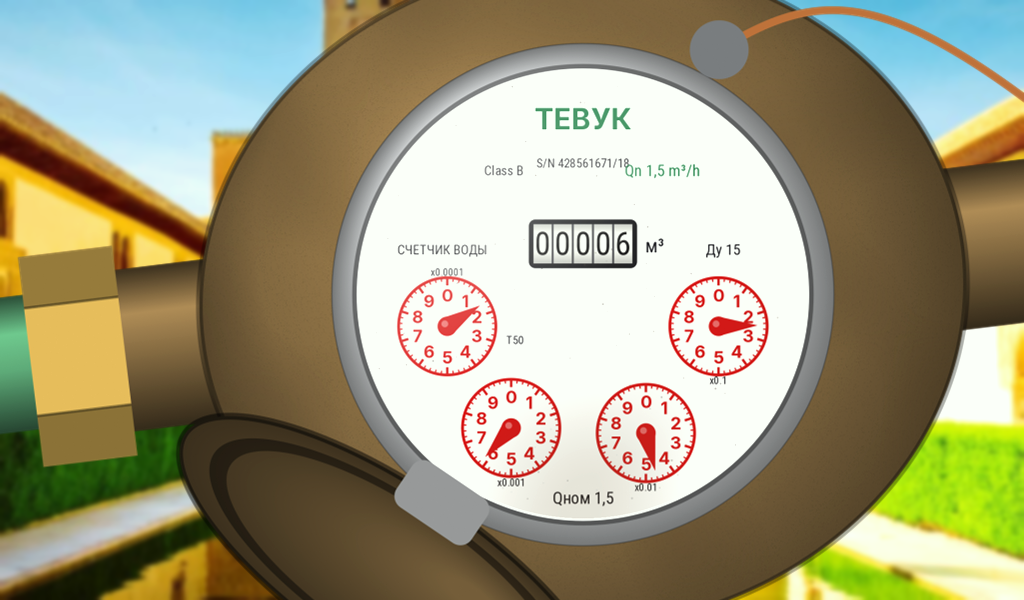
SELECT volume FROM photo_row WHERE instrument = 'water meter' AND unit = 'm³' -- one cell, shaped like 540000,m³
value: 6.2461,m³
